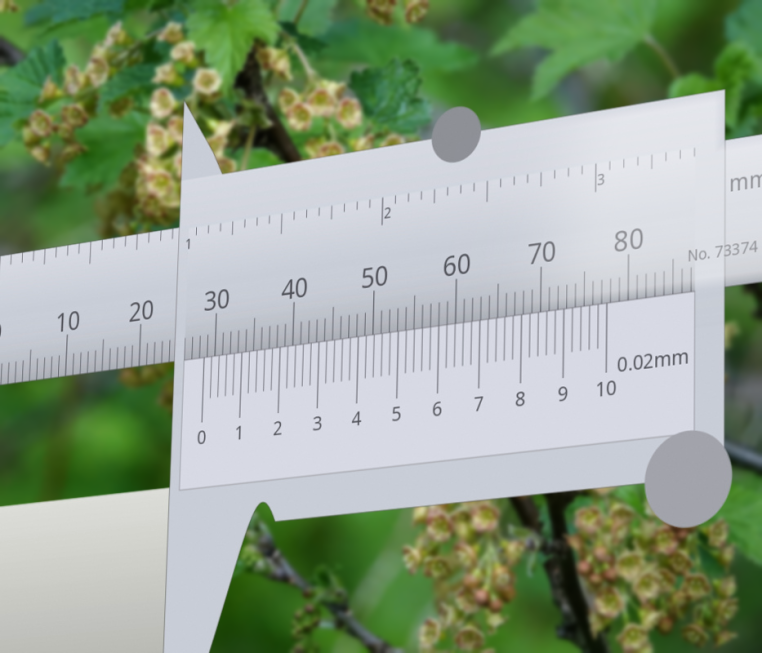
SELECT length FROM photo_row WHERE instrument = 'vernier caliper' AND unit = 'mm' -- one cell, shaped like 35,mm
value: 28.6,mm
